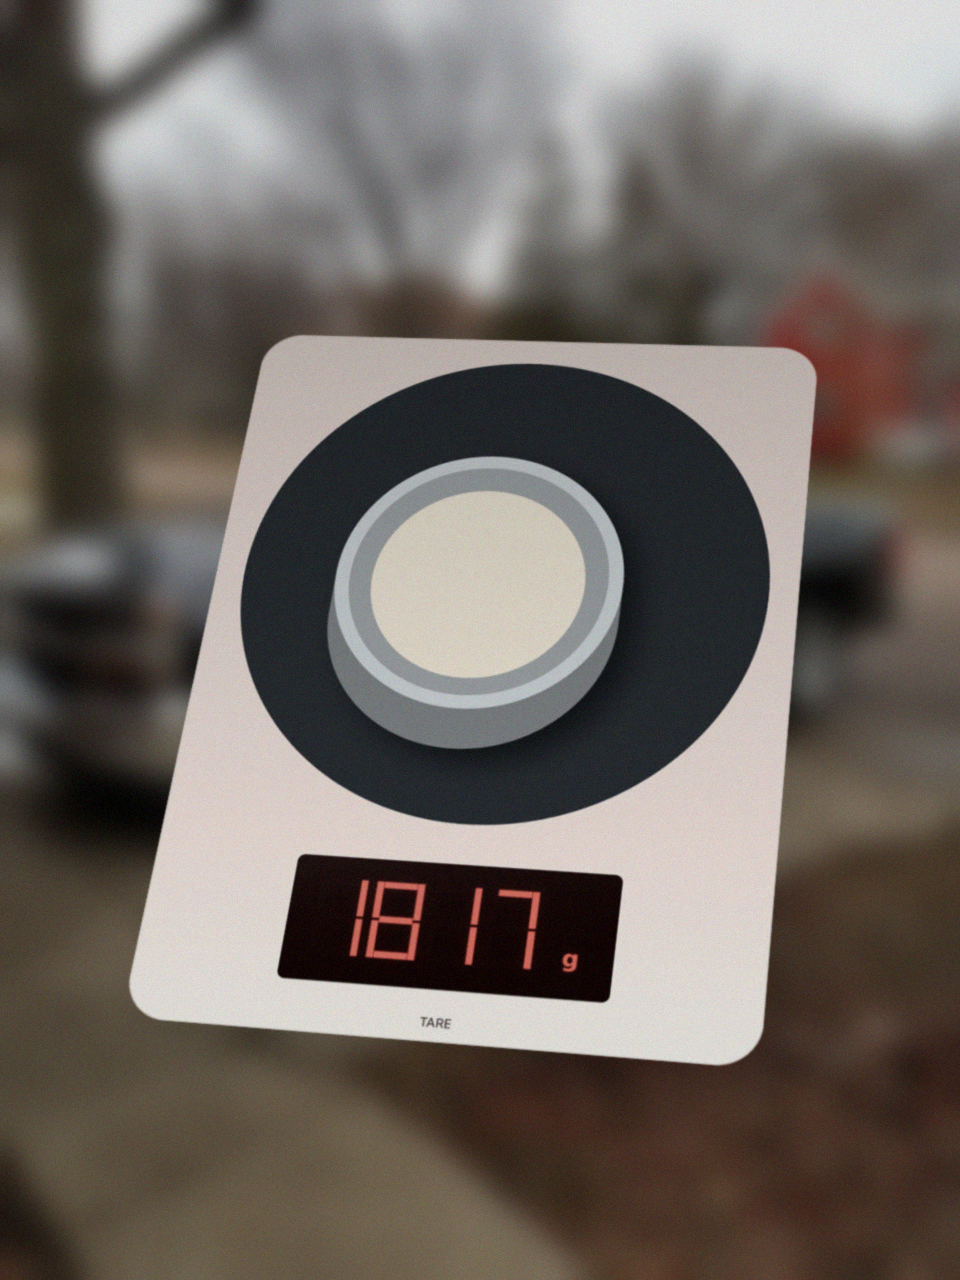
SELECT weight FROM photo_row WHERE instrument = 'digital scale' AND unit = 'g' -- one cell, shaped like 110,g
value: 1817,g
